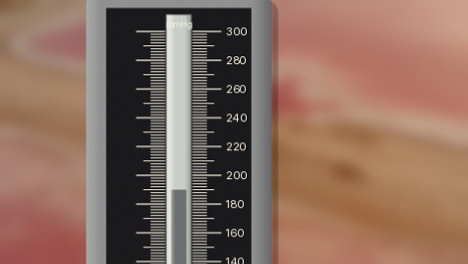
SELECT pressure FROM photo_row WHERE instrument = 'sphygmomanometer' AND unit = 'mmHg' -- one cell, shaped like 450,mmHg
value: 190,mmHg
